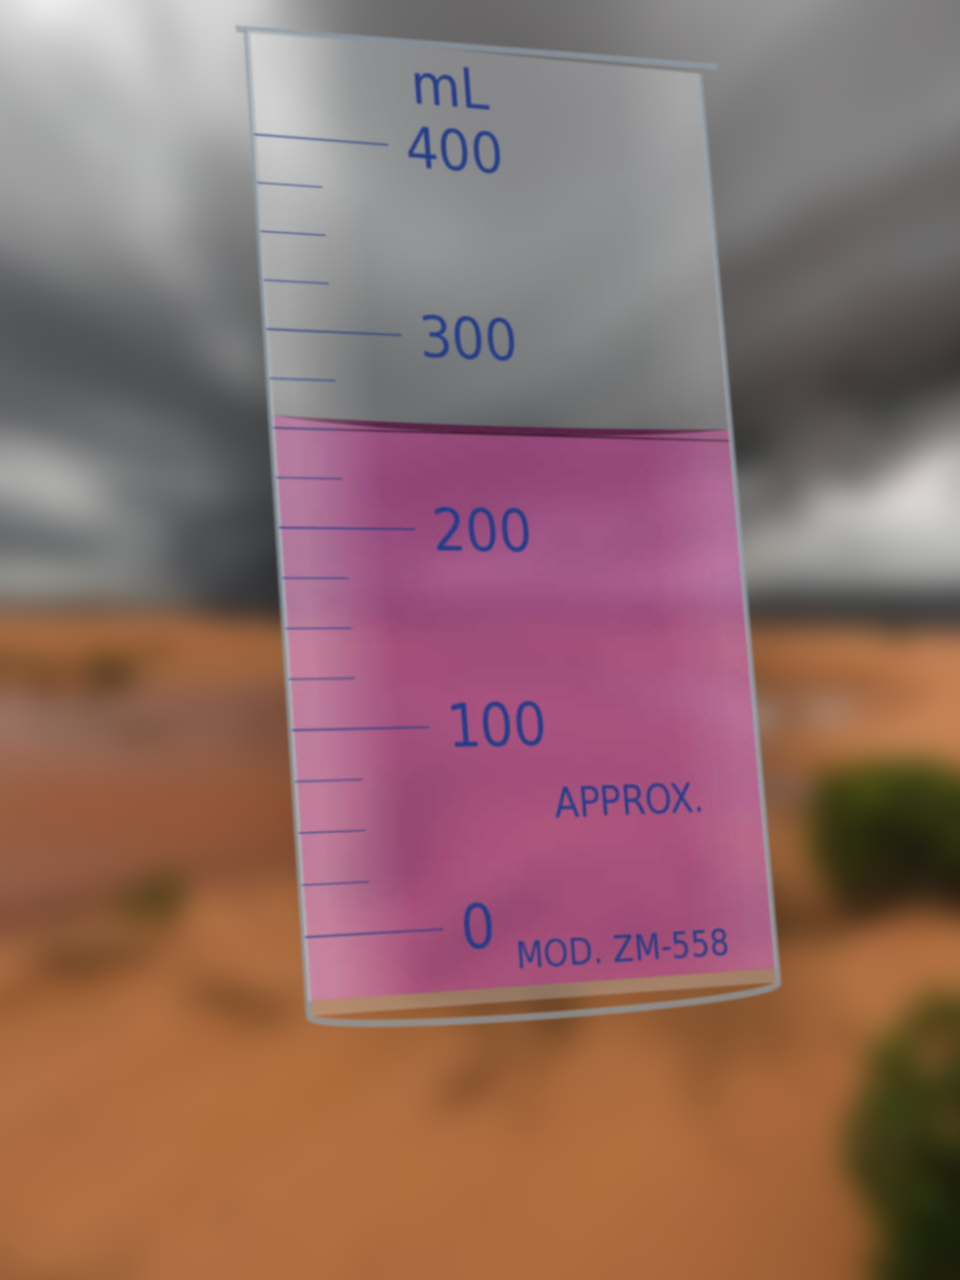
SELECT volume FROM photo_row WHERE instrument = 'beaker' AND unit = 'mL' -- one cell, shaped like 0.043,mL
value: 250,mL
